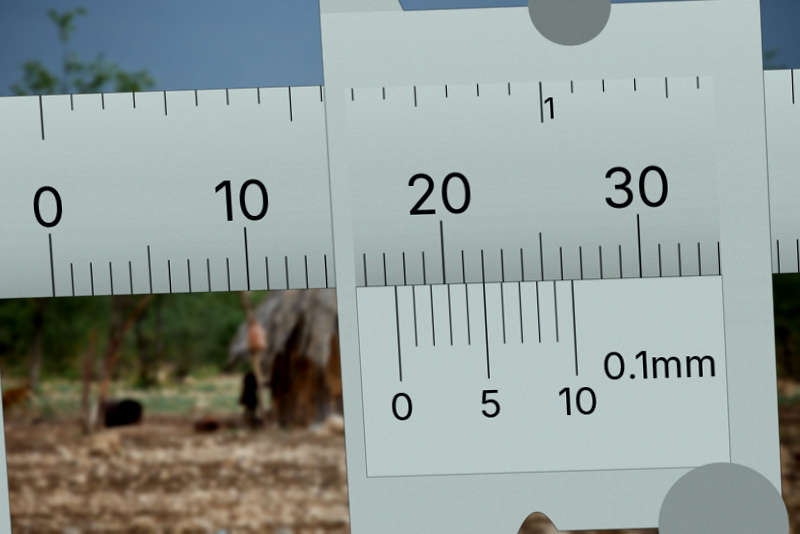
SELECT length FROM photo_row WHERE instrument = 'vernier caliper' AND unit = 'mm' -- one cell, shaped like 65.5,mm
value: 17.5,mm
